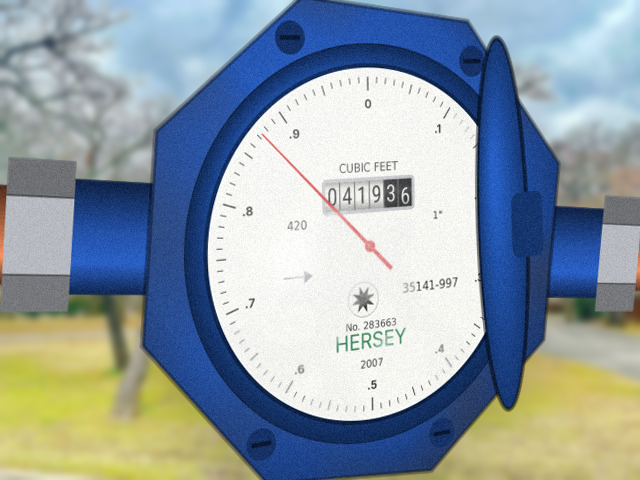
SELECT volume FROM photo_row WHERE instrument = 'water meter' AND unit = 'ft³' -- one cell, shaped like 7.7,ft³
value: 41935.87,ft³
